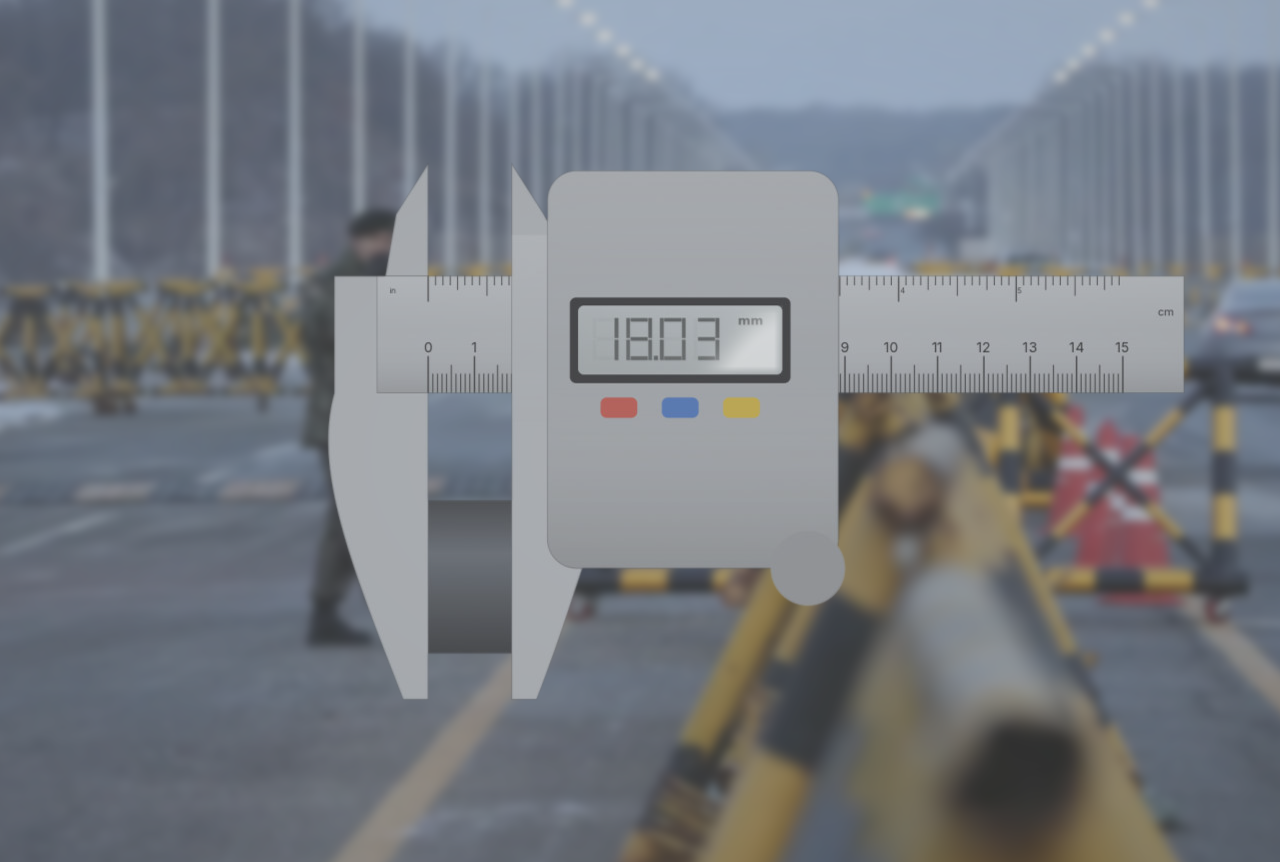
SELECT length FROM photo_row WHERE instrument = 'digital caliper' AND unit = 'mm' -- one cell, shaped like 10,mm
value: 18.03,mm
